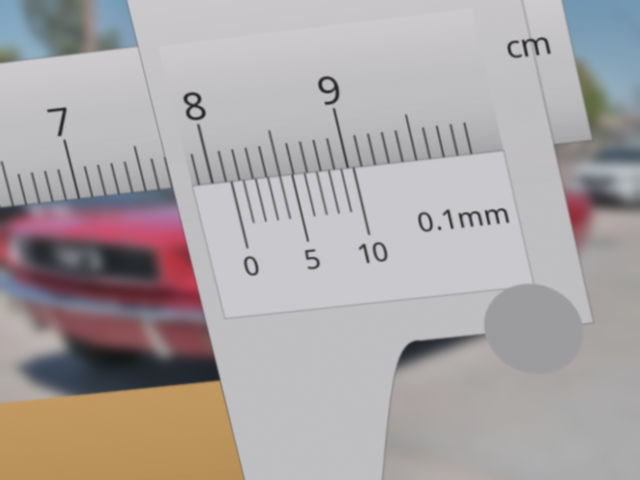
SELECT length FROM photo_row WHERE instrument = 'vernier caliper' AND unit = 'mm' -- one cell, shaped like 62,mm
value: 81.4,mm
